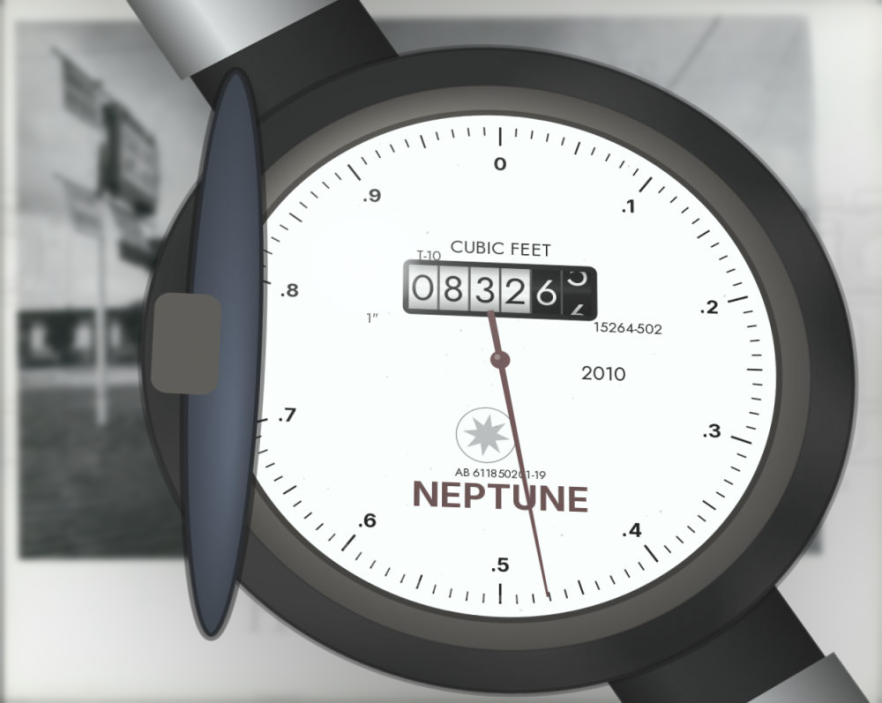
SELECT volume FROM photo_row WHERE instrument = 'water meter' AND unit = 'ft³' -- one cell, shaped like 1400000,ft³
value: 83265.47,ft³
